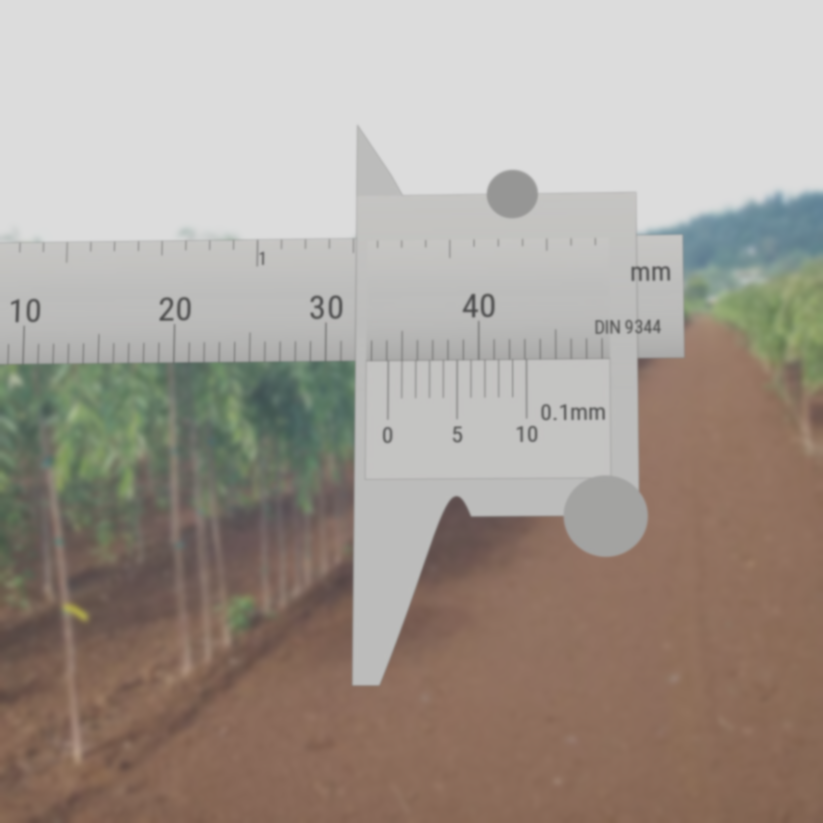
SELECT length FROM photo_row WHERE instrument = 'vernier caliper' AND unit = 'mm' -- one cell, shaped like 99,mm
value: 34.1,mm
